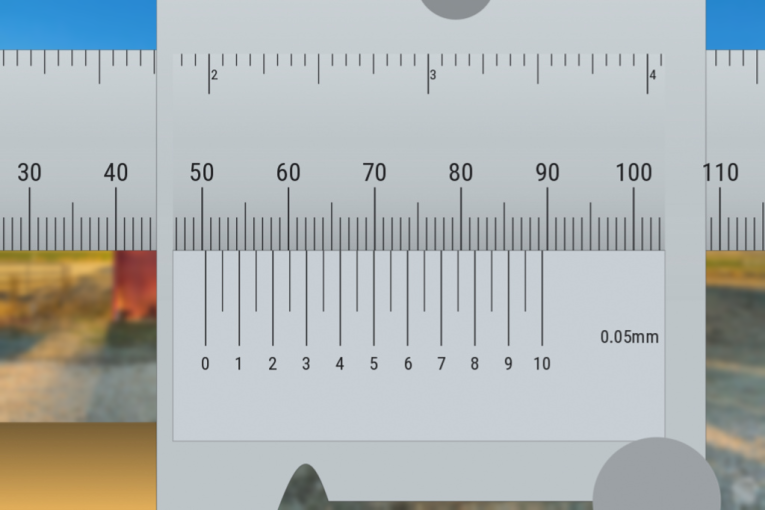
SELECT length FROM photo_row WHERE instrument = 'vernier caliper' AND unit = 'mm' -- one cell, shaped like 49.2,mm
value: 50.4,mm
